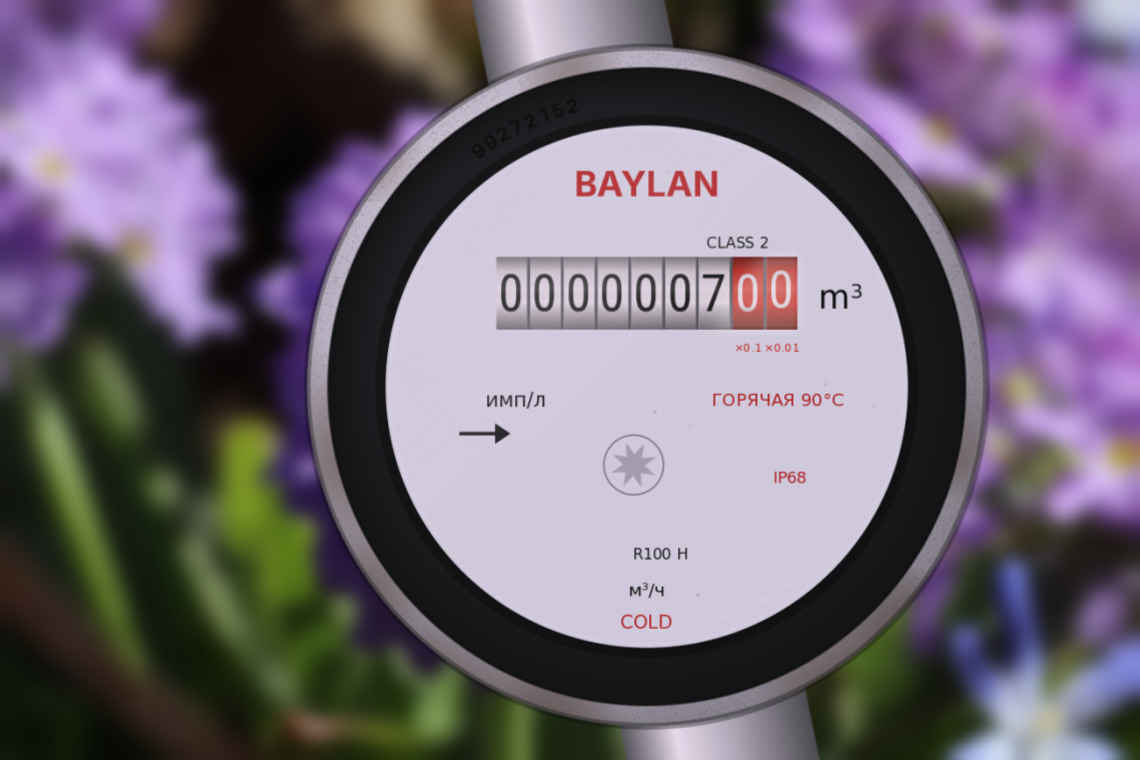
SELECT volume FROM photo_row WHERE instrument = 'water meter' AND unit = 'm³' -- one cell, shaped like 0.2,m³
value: 7.00,m³
